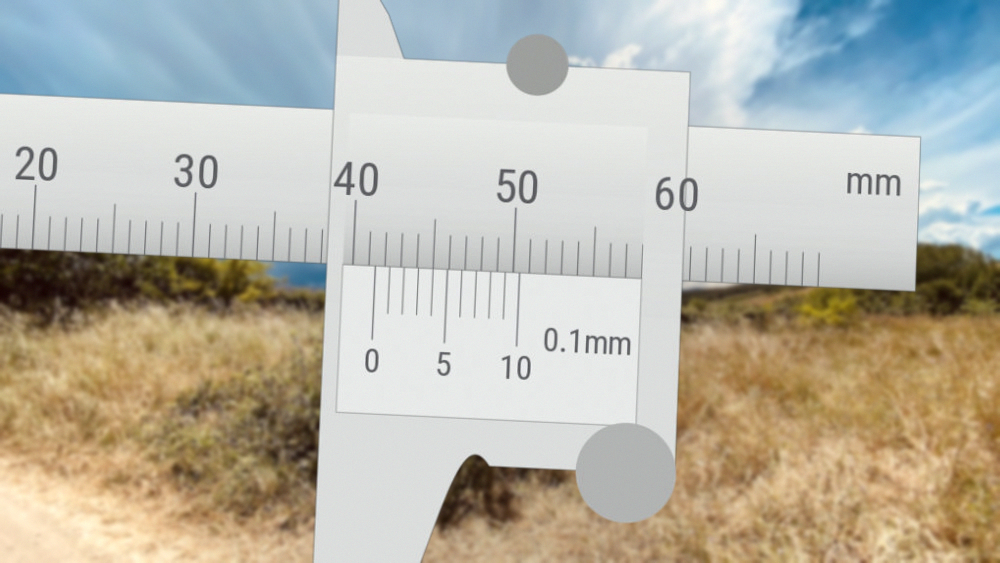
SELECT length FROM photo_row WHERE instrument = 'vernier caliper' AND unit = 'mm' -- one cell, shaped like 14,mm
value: 41.4,mm
